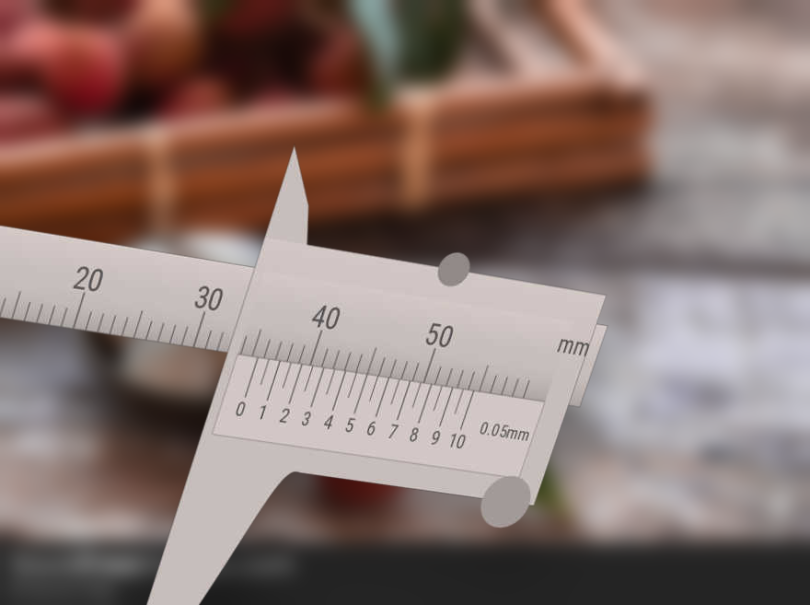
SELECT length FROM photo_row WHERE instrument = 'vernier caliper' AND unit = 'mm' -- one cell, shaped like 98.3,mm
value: 35.5,mm
